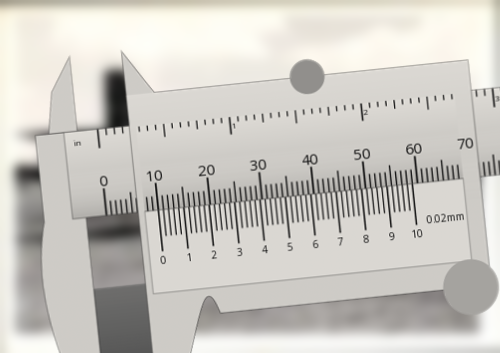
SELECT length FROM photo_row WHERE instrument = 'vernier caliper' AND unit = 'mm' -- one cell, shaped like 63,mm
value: 10.0,mm
